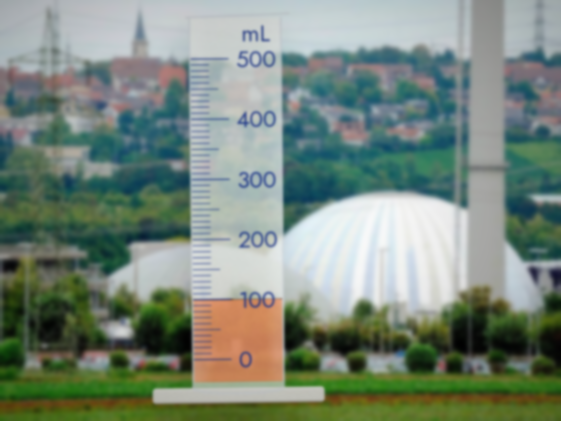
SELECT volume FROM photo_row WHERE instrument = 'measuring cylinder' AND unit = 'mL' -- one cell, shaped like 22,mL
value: 100,mL
